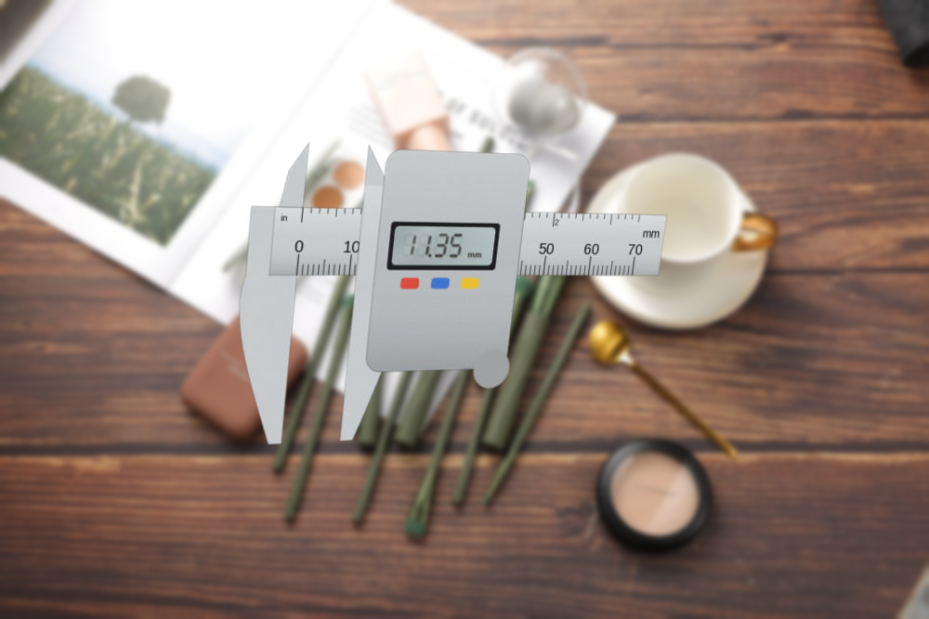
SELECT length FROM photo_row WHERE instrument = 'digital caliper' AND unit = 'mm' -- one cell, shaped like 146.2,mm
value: 11.35,mm
